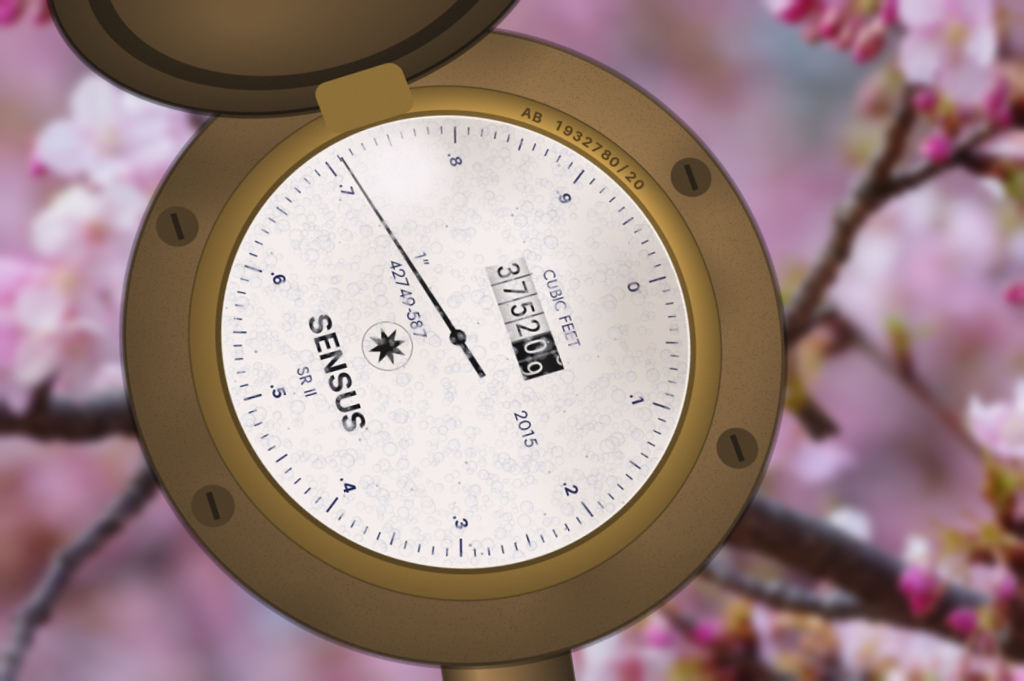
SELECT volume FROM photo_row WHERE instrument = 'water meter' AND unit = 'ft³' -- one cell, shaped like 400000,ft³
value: 375208.71,ft³
